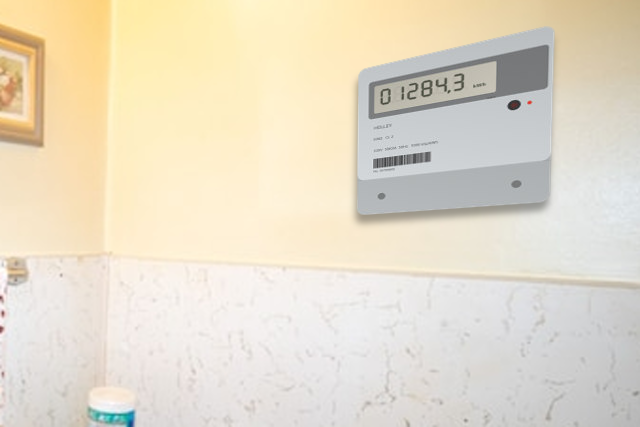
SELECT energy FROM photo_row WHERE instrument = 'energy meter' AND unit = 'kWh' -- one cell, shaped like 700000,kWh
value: 1284.3,kWh
